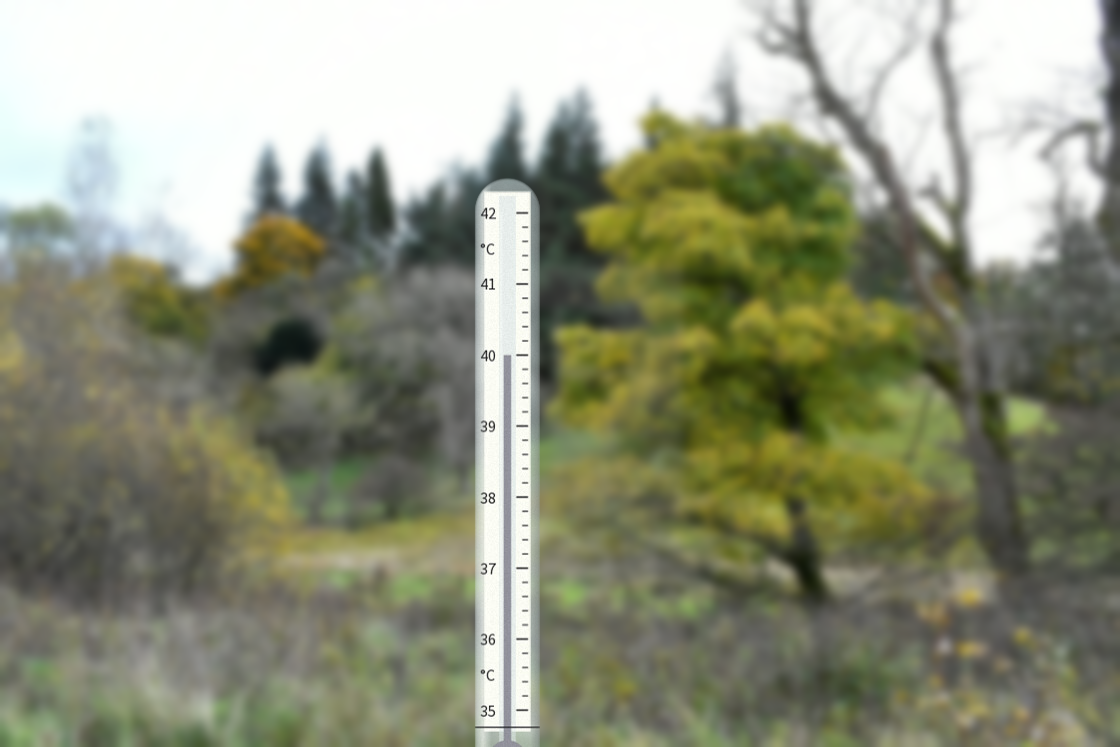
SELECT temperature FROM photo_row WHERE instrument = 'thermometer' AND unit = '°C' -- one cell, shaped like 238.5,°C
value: 40,°C
